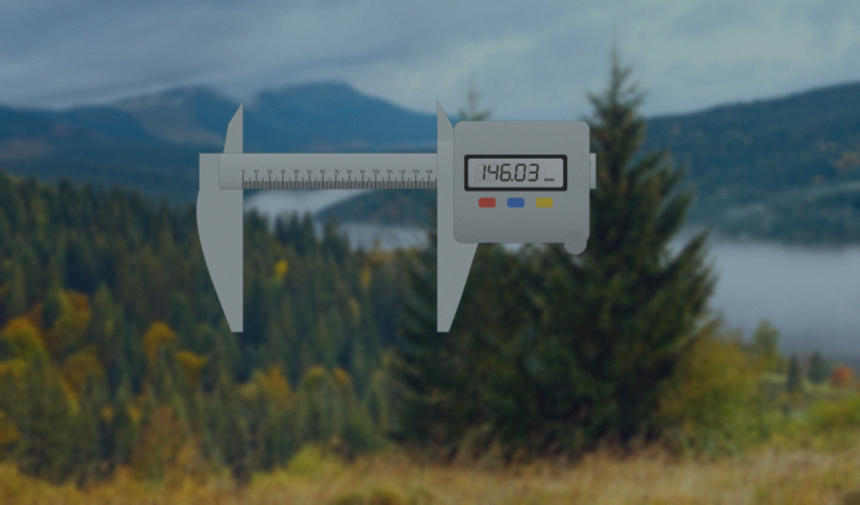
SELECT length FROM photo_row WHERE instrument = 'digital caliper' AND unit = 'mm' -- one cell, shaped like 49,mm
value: 146.03,mm
